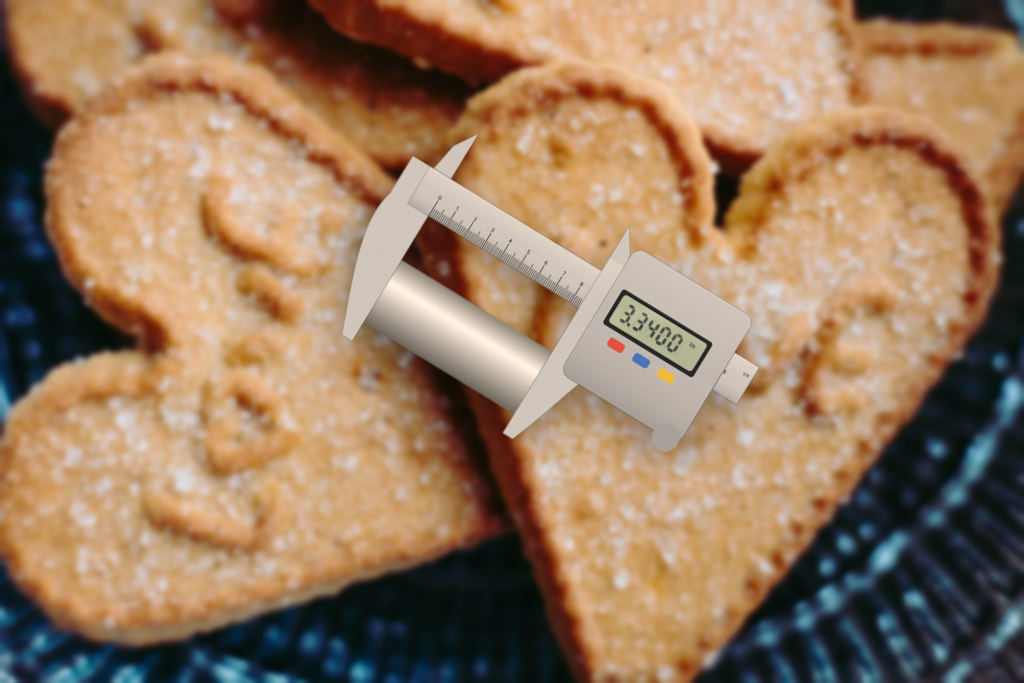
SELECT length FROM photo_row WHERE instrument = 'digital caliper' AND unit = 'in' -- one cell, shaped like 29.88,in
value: 3.3400,in
